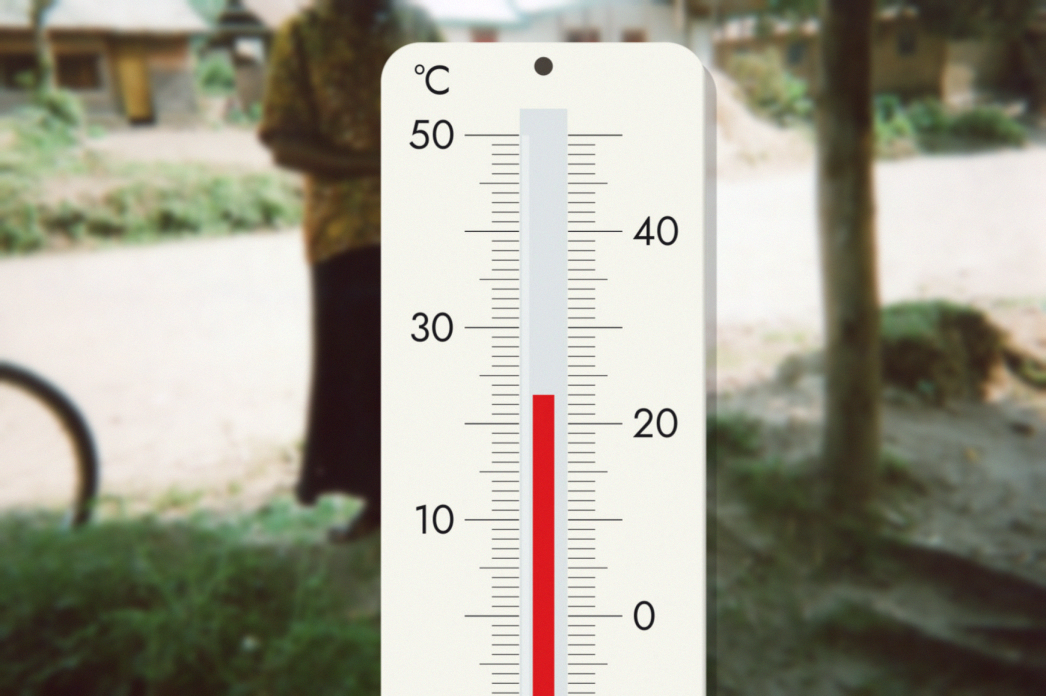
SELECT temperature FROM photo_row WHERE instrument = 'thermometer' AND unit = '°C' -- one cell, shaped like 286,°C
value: 23,°C
